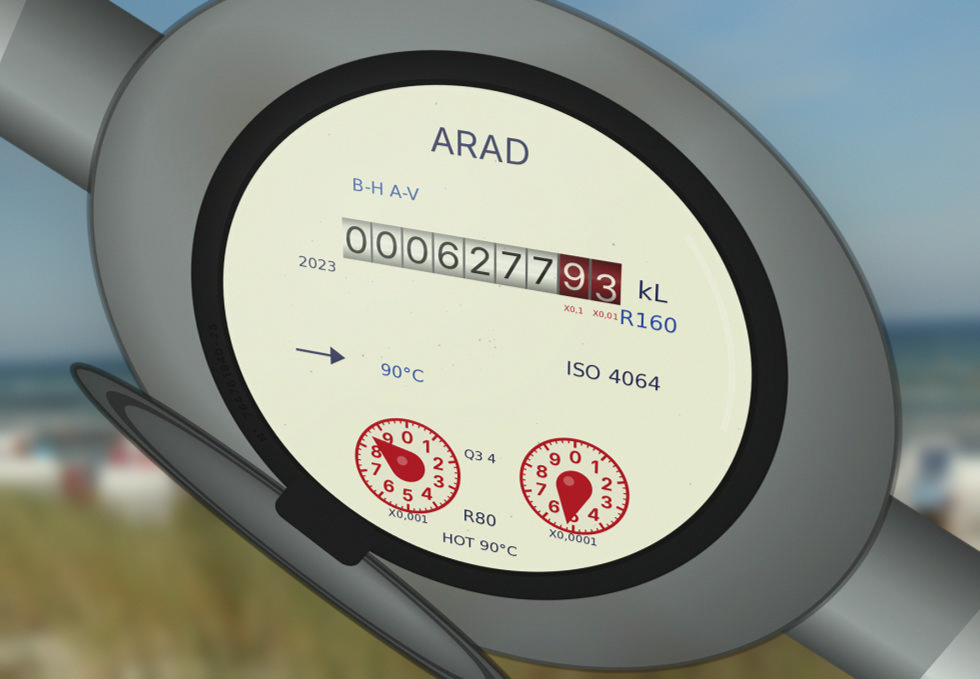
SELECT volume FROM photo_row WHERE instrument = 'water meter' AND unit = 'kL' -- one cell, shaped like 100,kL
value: 6277.9285,kL
